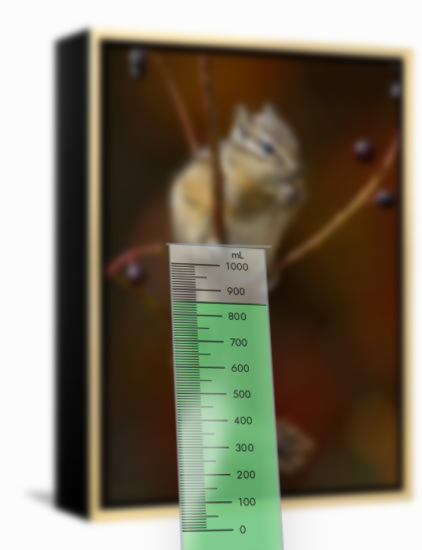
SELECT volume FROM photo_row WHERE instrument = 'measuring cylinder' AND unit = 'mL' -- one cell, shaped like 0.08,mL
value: 850,mL
